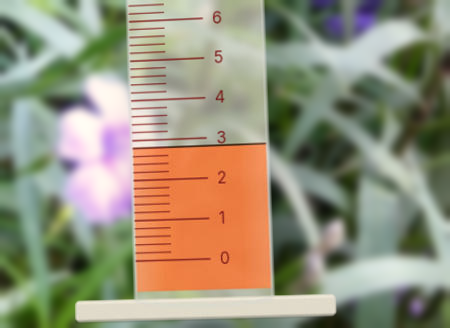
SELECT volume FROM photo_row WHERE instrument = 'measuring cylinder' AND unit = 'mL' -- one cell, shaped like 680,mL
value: 2.8,mL
